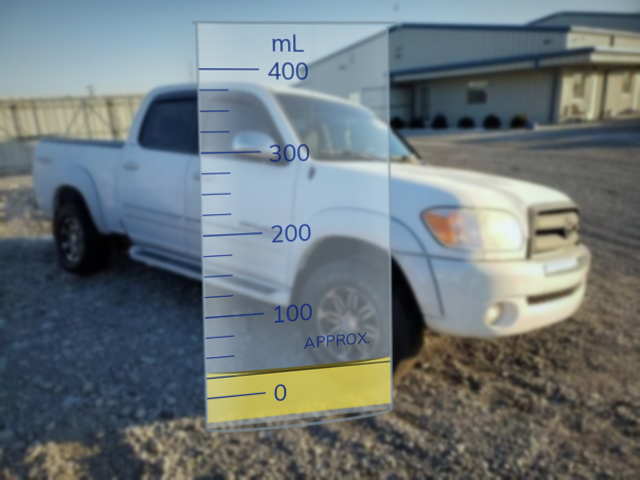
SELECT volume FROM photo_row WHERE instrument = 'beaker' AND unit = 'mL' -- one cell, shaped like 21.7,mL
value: 25,mL
